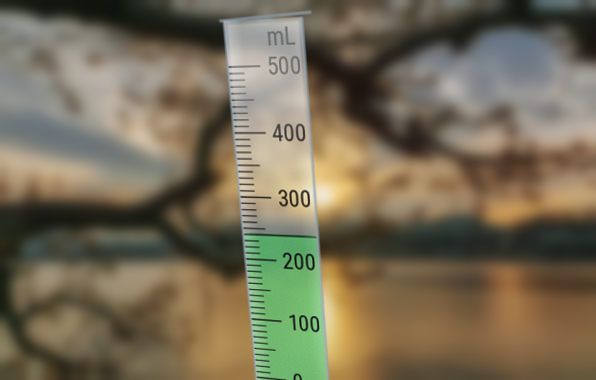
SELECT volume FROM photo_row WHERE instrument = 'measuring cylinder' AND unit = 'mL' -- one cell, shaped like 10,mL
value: 240,mL
